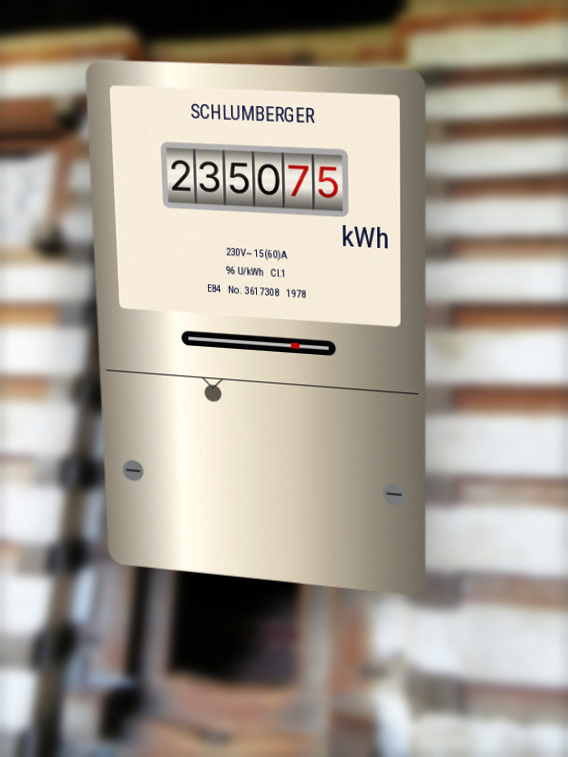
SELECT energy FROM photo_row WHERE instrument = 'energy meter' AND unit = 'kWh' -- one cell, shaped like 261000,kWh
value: 2350.75,kWh
